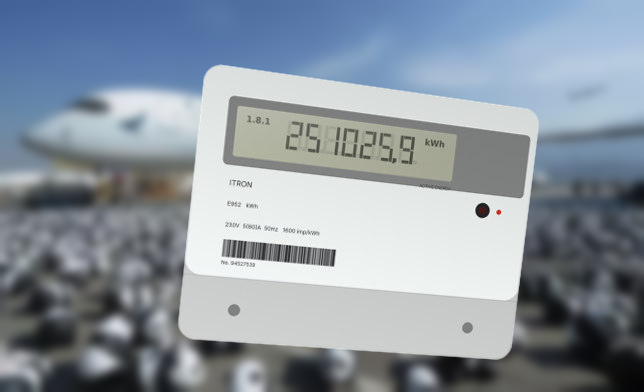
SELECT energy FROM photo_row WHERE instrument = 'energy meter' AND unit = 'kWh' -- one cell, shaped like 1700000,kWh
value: 251025.9,kWh
